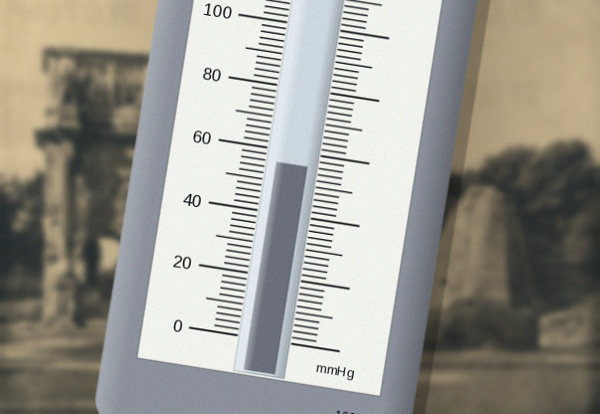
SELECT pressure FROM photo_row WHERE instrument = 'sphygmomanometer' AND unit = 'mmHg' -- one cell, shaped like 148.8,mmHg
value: 56,mmHg
